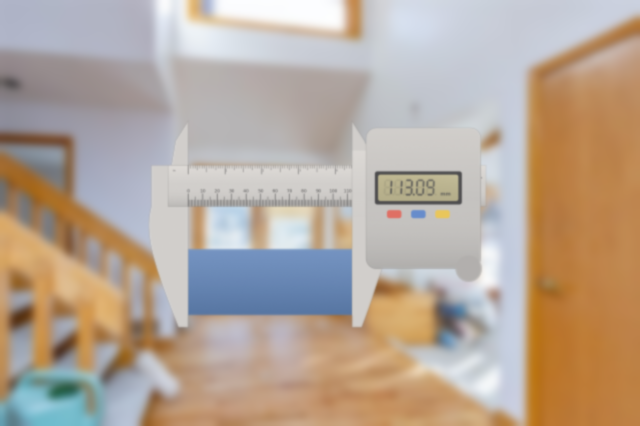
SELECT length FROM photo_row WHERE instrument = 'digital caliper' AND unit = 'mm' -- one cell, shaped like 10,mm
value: 113.09,mm
